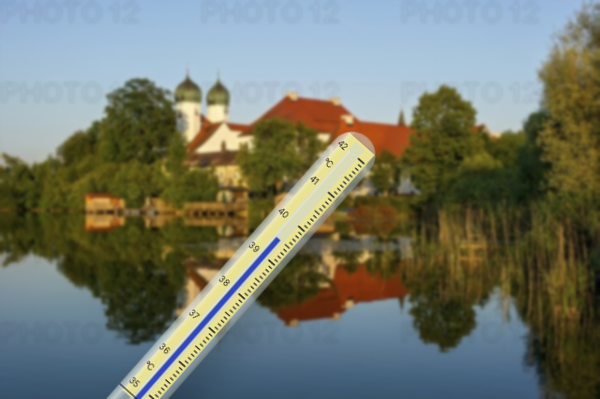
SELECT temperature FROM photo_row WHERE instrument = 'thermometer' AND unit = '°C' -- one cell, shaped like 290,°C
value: 39.5,°C
